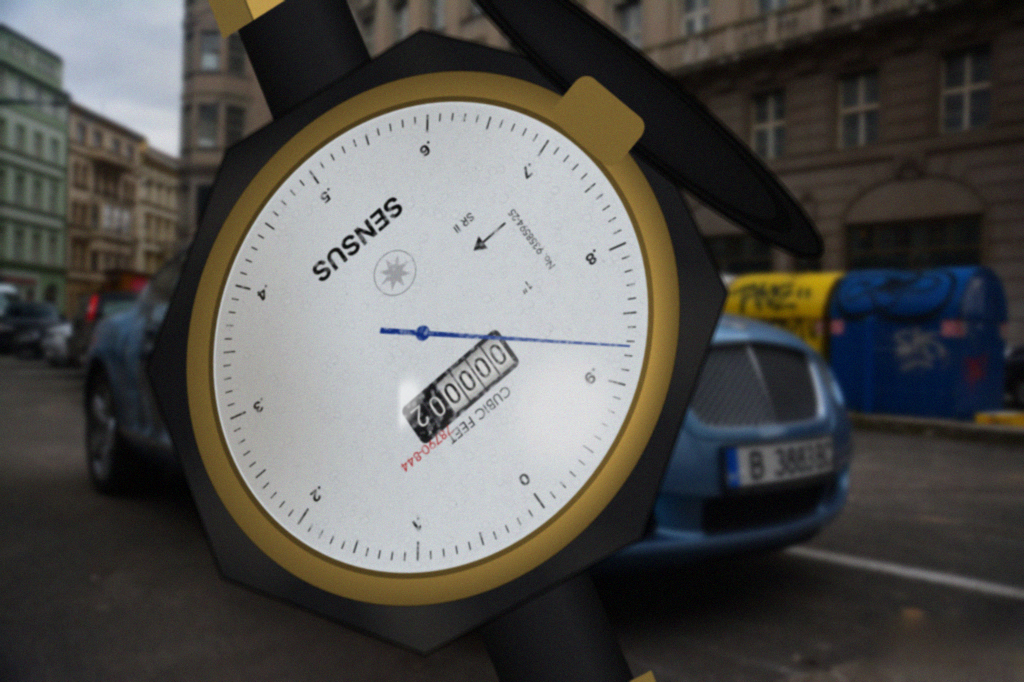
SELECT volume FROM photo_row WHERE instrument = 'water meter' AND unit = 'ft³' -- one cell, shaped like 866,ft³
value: 1.87,ft³
